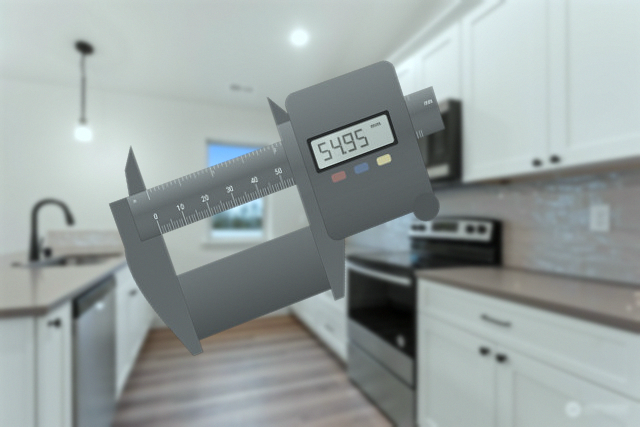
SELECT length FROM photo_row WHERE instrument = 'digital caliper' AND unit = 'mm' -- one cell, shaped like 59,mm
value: 54.95,mm
